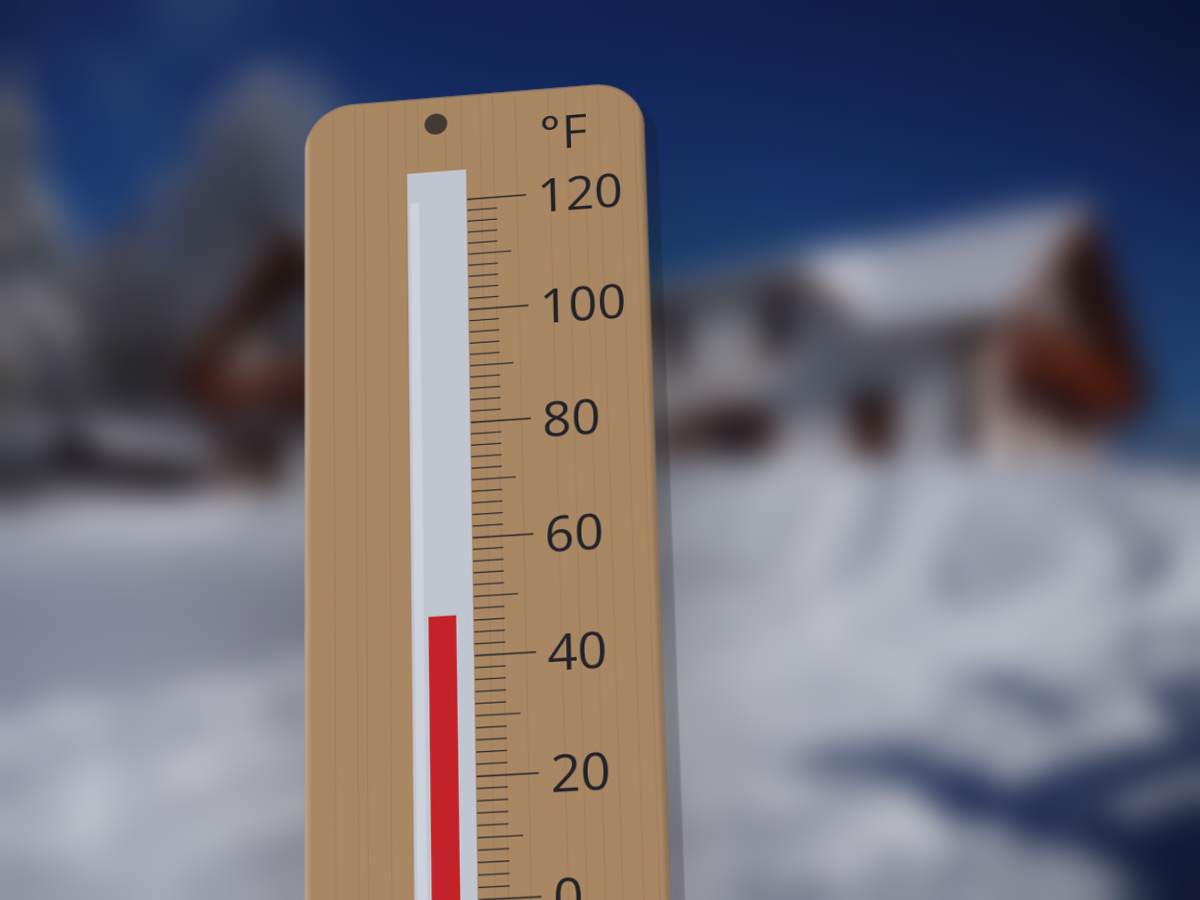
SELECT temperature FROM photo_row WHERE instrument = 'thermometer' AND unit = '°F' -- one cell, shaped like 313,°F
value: 47,°F
